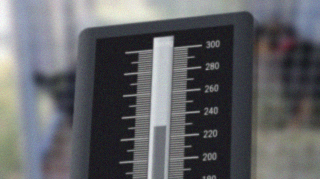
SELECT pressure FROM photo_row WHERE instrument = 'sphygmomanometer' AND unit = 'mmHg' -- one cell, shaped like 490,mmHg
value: 230,mmHg
